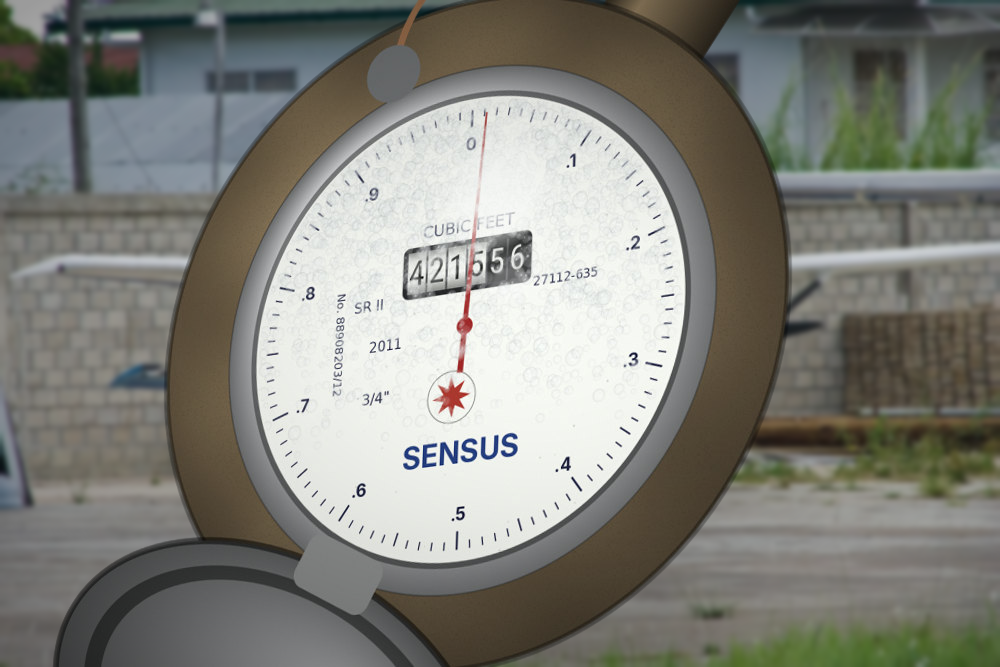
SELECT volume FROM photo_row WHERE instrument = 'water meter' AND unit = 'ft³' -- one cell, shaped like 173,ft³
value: 421556.01,ft³
